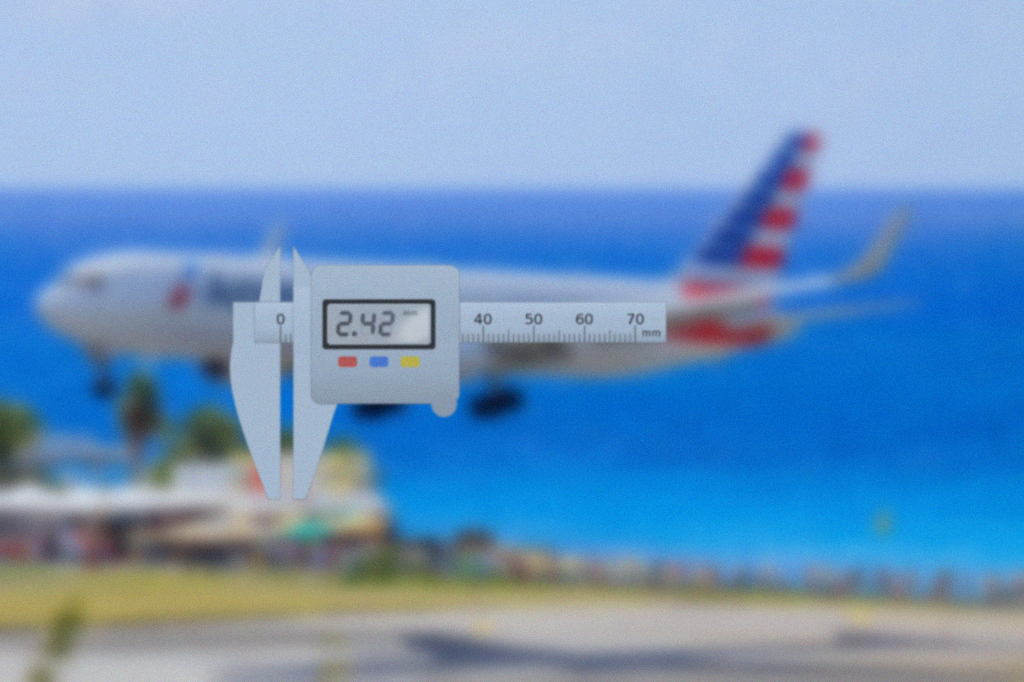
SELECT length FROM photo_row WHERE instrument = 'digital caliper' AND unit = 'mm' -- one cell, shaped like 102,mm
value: 2.42,mm
